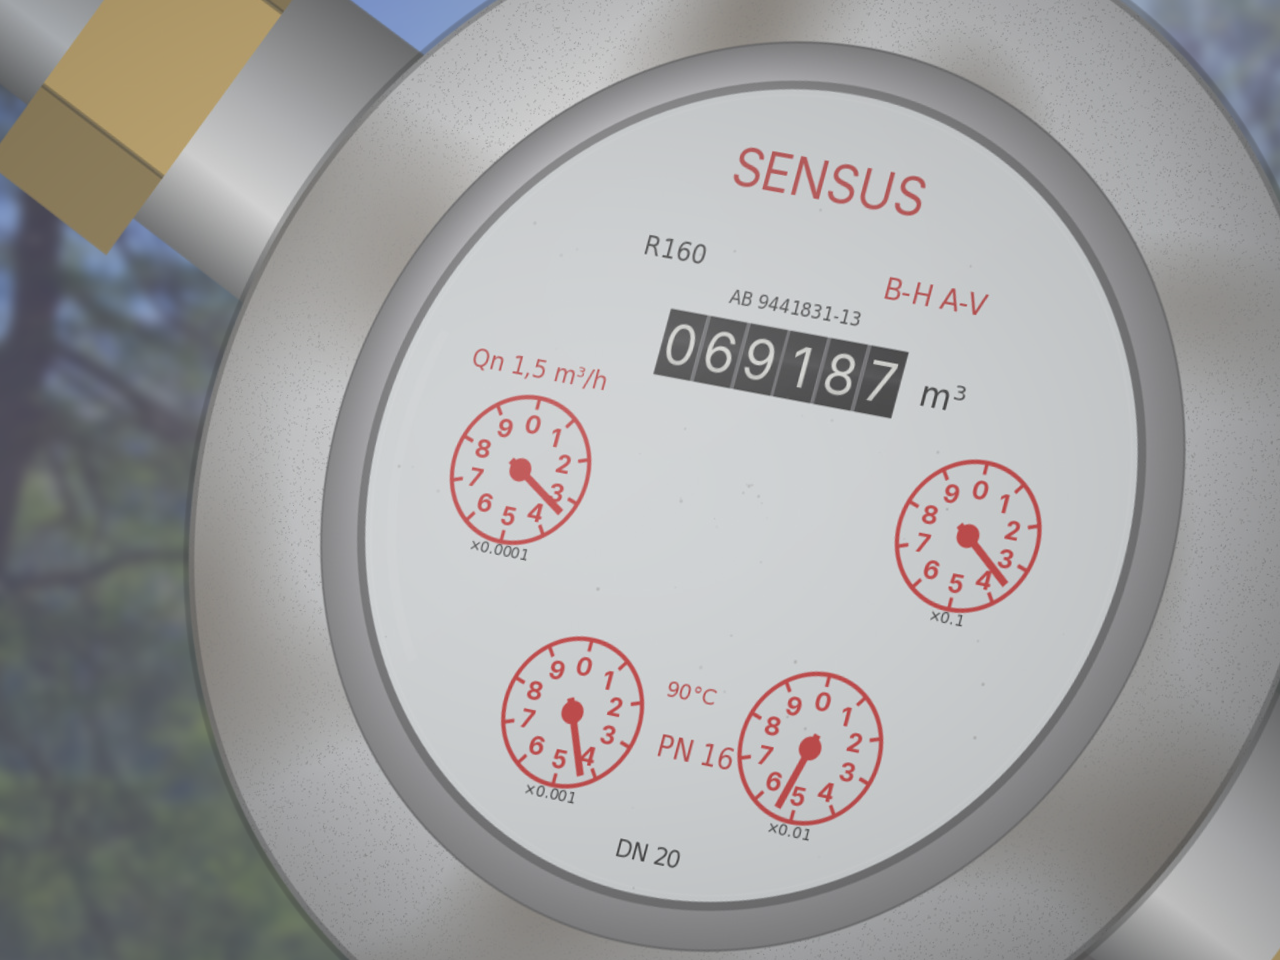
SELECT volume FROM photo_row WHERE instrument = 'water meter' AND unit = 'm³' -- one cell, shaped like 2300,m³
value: 69187.3543,m³
